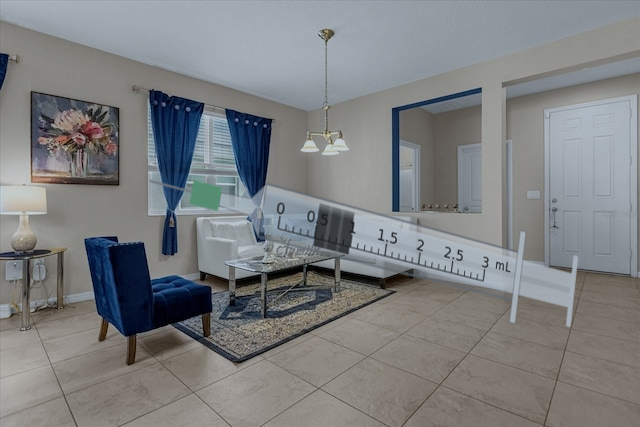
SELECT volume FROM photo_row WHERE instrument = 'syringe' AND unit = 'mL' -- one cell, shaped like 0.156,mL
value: 0.5,mL
